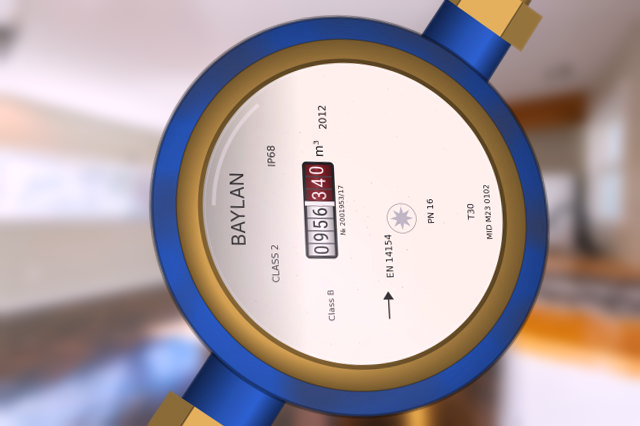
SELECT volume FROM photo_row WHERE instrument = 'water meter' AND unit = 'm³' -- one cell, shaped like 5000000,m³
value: 956.340,m³
